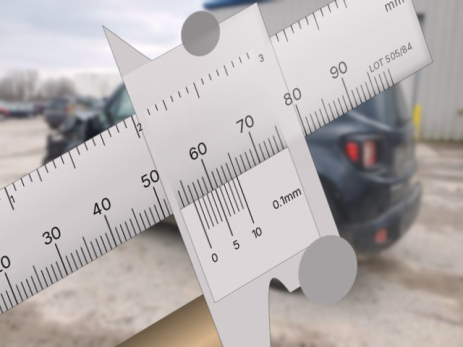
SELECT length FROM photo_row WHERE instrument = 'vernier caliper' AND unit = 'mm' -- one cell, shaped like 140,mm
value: 56.0,mm
